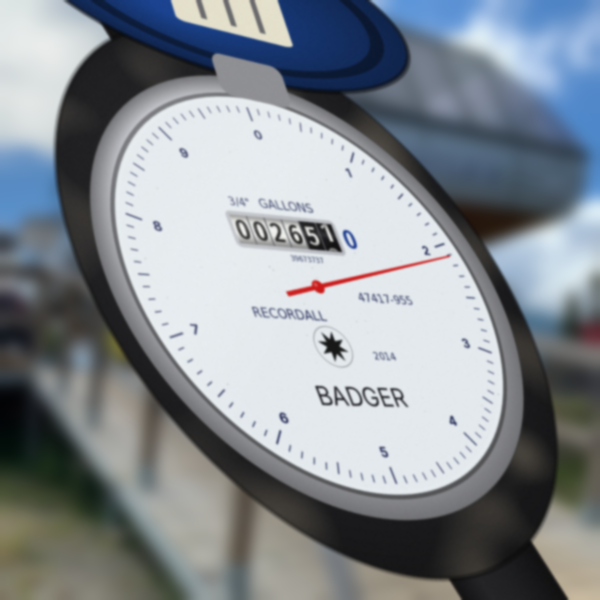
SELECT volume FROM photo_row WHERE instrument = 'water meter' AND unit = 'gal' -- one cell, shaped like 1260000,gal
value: 26512.1,gal
